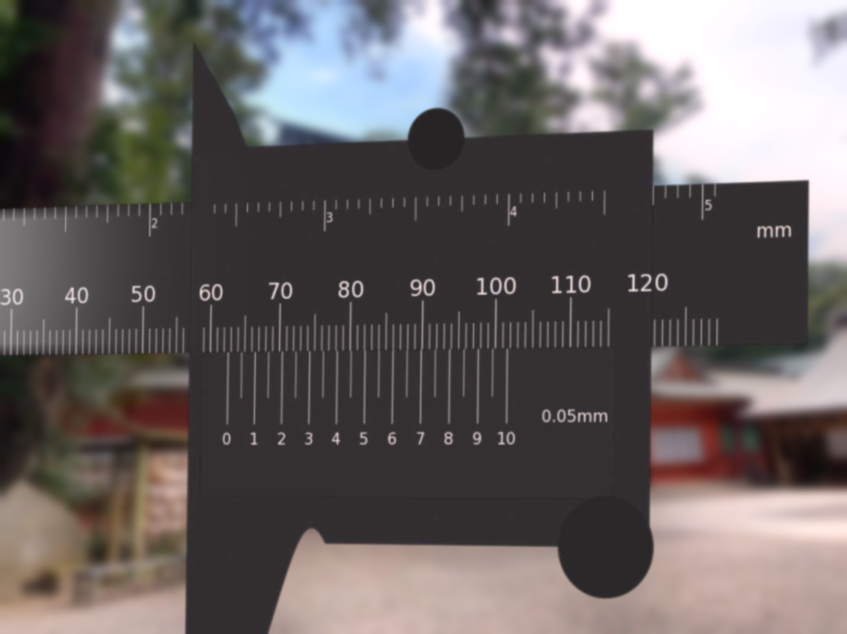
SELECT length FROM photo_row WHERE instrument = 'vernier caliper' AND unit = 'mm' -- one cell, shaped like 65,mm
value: 62.6,mm
